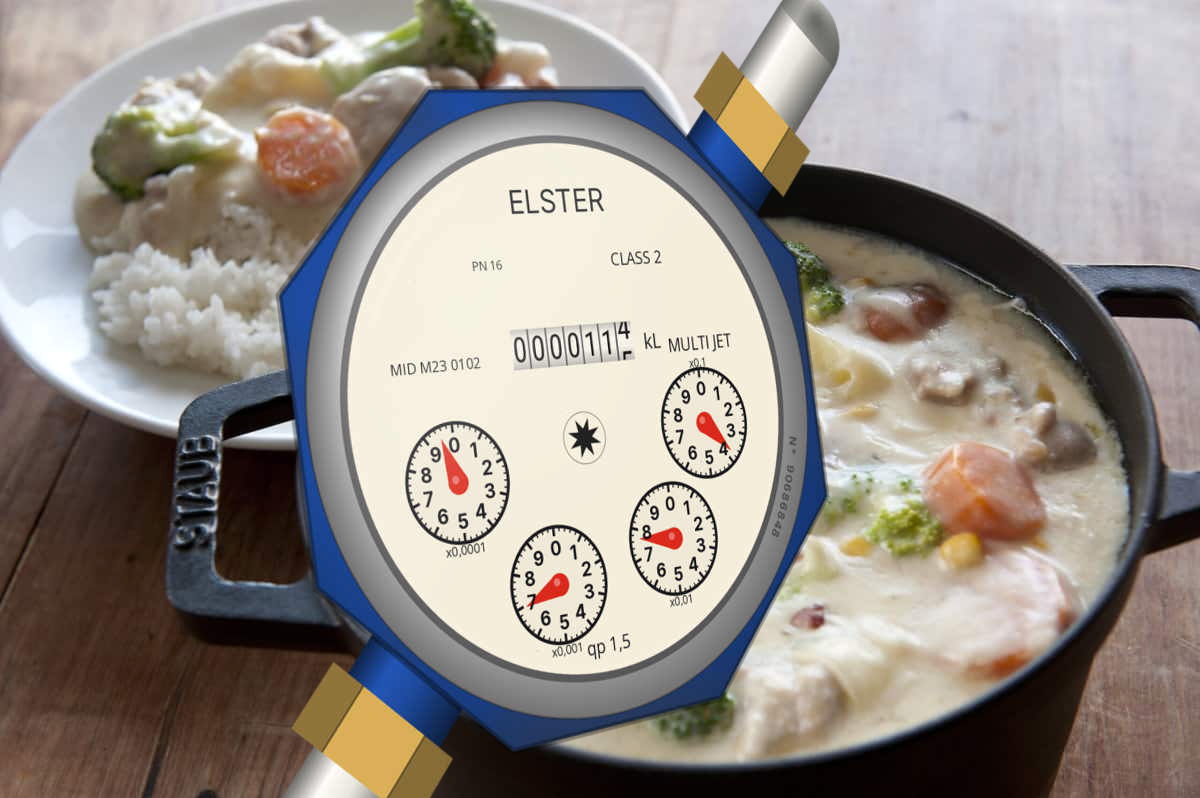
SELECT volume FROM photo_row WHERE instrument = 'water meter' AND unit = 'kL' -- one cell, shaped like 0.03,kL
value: 114.3769,kL
